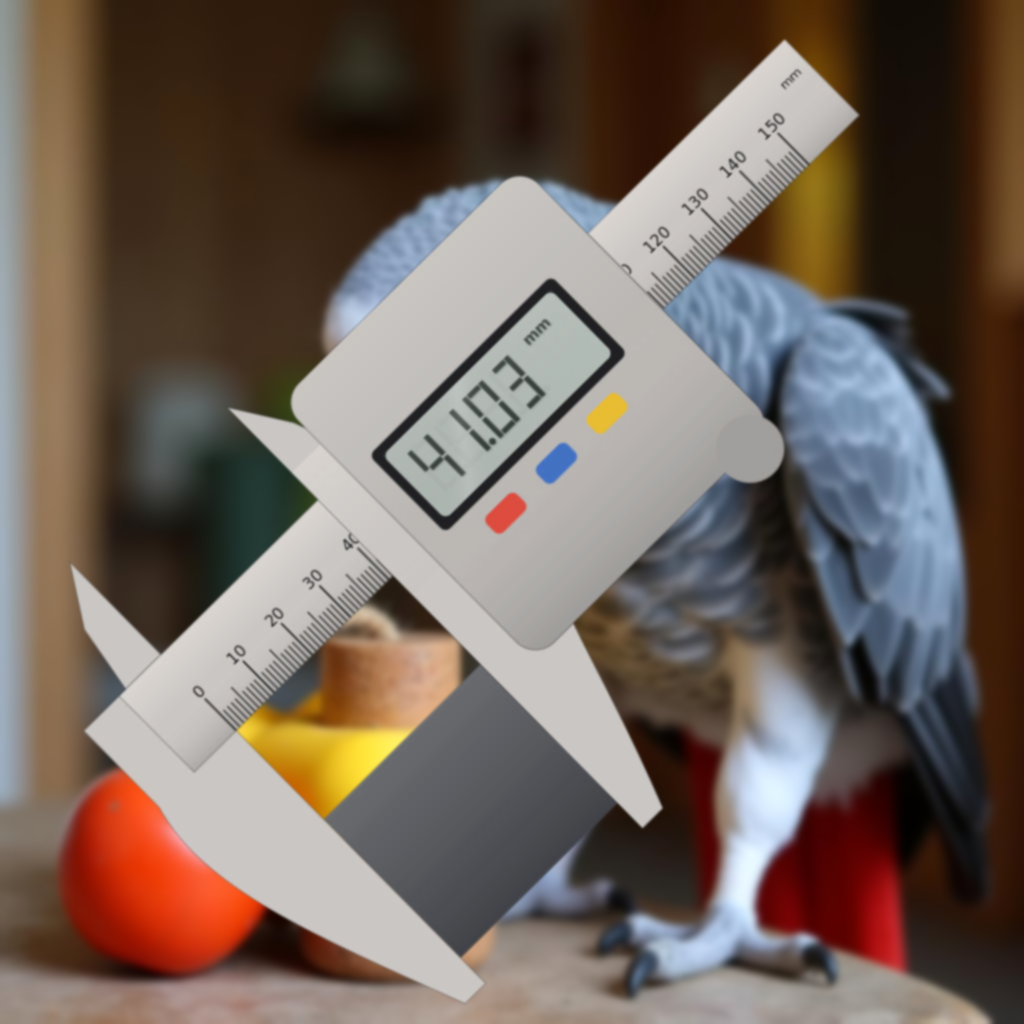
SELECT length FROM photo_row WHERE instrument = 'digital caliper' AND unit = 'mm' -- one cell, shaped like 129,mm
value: 41.03,mm
